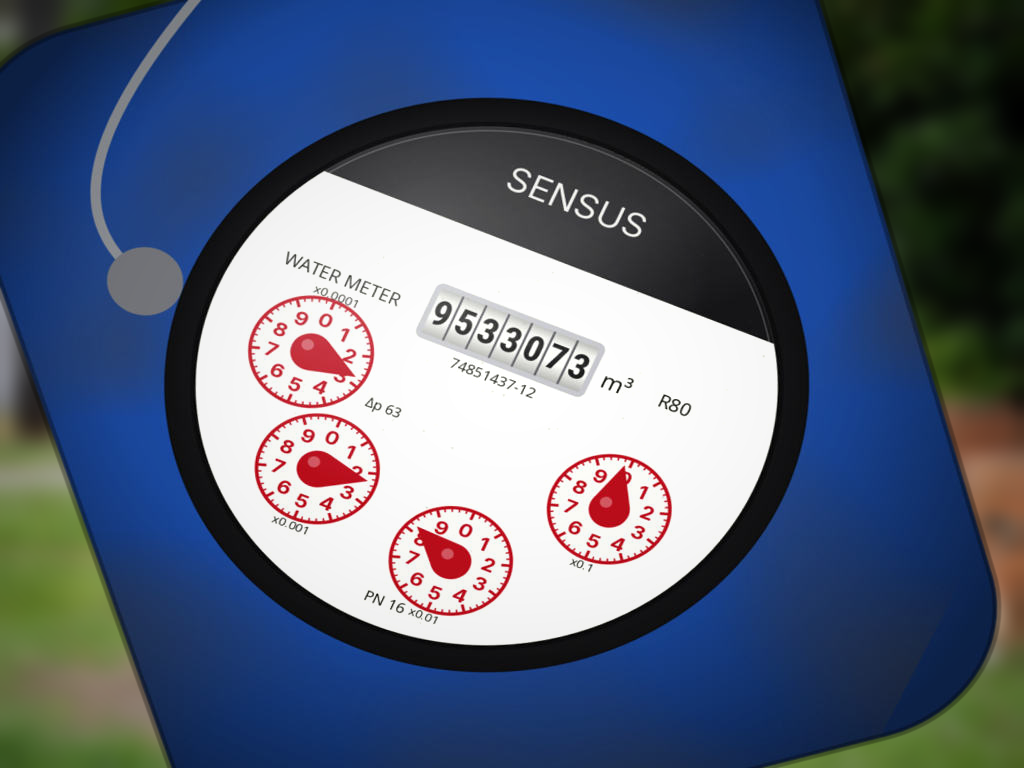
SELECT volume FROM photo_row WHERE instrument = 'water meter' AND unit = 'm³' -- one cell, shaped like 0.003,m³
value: 9533072.9822,m³
